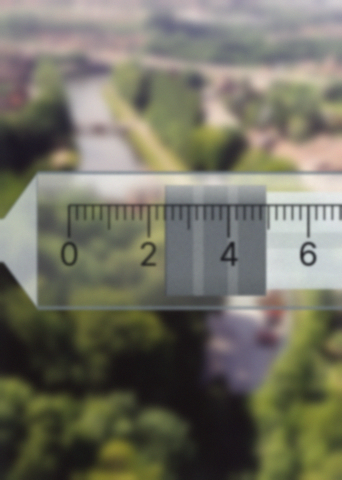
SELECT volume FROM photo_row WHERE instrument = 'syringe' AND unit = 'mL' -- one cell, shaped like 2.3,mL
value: 2.4,mL
